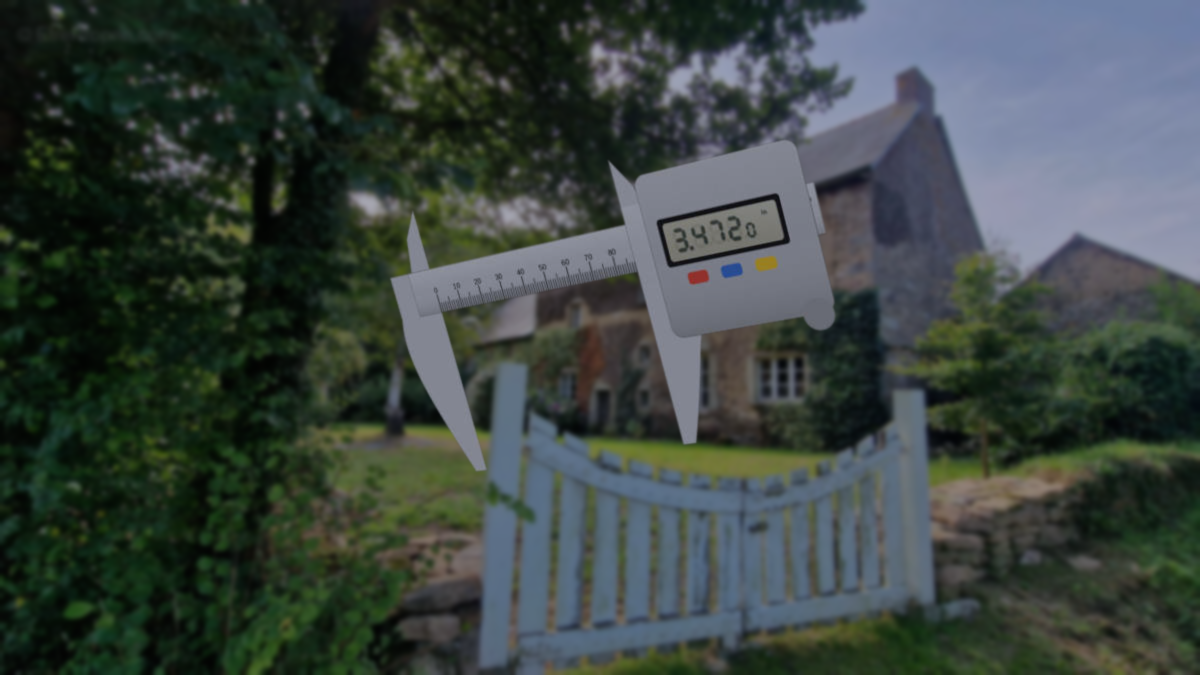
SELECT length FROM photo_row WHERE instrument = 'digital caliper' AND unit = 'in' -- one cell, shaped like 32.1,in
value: 3.4720,in
